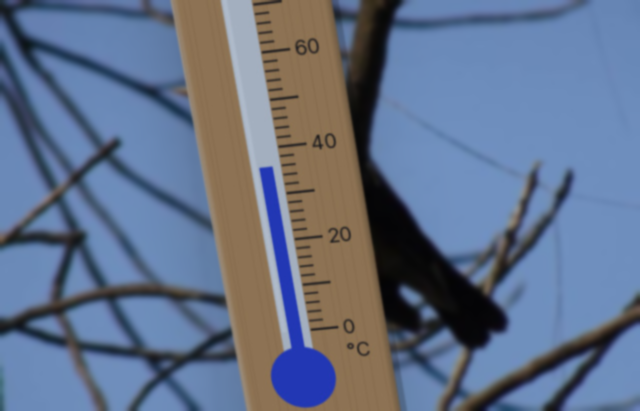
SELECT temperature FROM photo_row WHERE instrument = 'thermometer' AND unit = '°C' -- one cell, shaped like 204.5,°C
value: 36,°C
